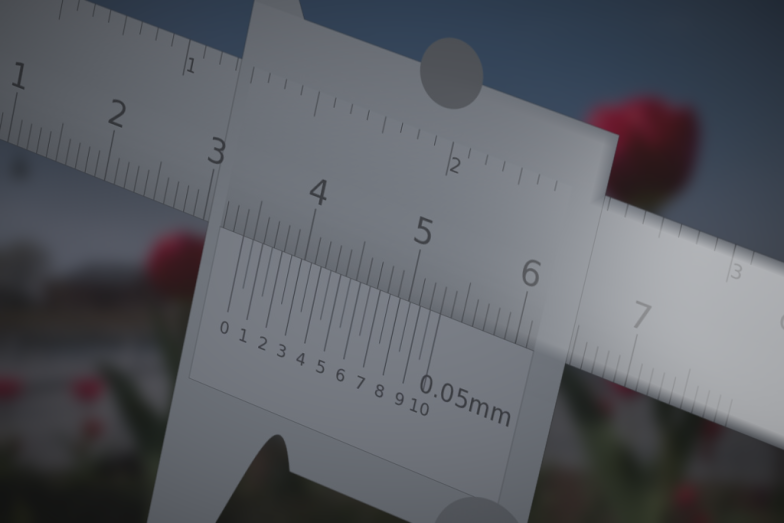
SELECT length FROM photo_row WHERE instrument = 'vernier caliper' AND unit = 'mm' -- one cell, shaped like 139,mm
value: 34.0,mm
